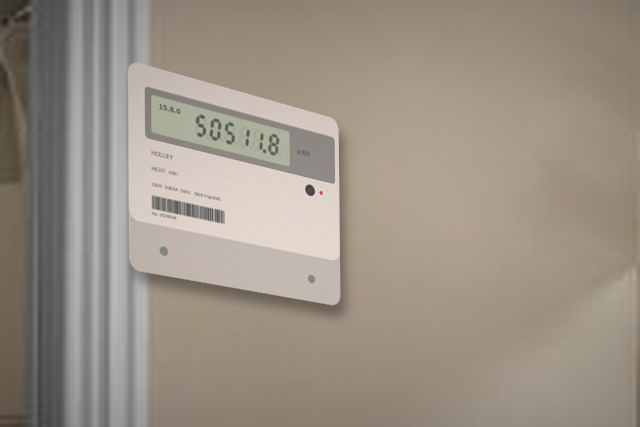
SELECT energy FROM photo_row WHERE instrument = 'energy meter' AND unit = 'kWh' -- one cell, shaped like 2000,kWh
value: 50511.8,kWh
